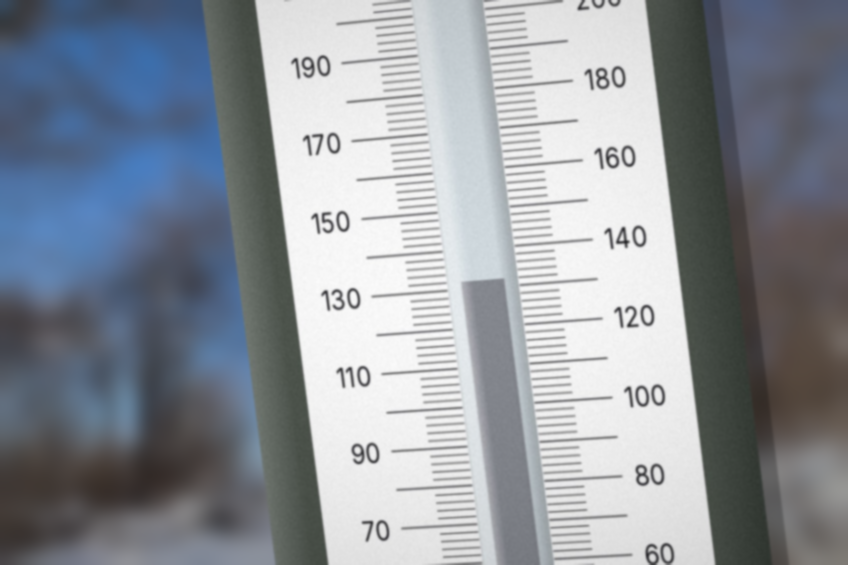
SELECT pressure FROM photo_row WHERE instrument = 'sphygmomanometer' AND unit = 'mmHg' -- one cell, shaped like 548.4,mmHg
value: 132,mmHg
